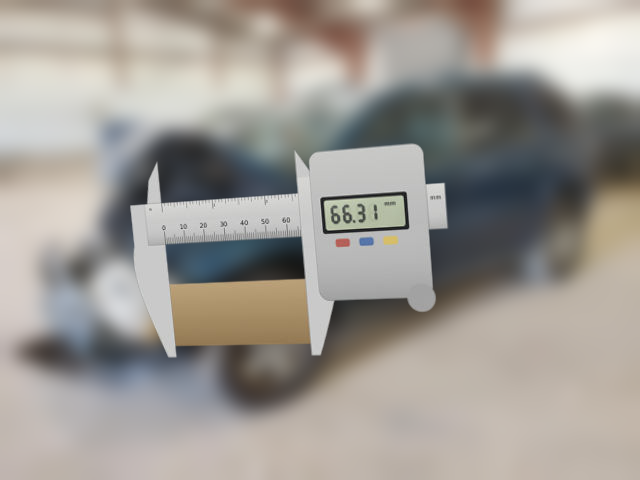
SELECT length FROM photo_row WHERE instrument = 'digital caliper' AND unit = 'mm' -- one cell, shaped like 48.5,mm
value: 66.31,mm
